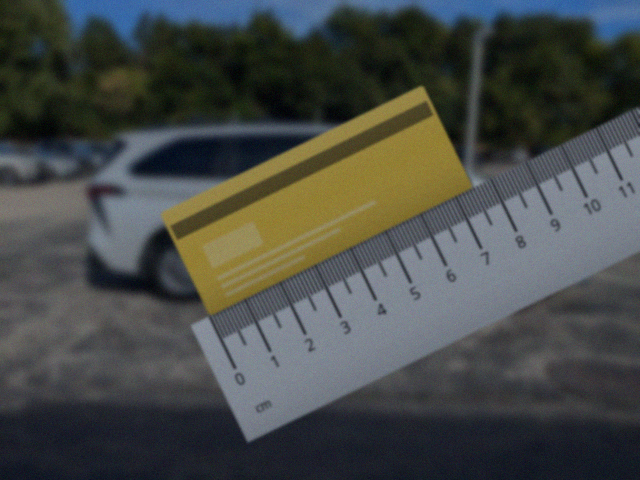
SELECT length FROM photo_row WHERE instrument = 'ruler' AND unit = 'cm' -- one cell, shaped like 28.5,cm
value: 7.5,cm
